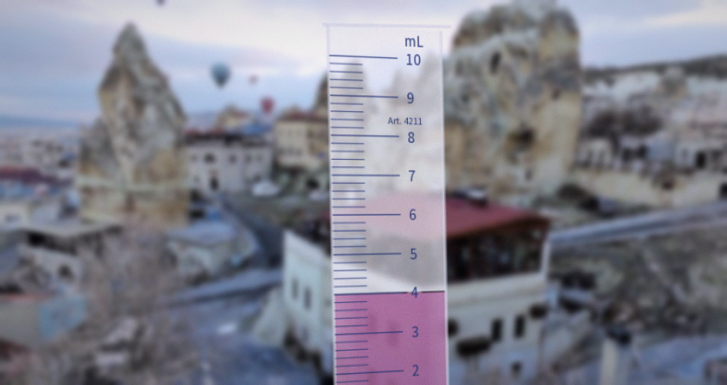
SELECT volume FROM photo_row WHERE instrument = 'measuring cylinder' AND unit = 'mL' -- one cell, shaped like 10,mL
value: 4,mL
